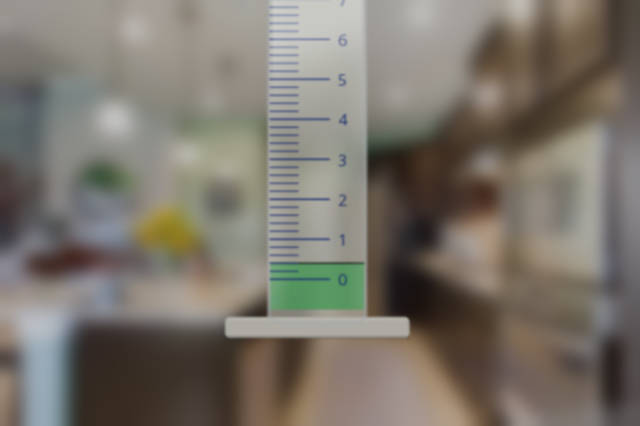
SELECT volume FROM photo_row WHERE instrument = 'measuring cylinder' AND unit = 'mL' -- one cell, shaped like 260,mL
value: 0.4,mL
